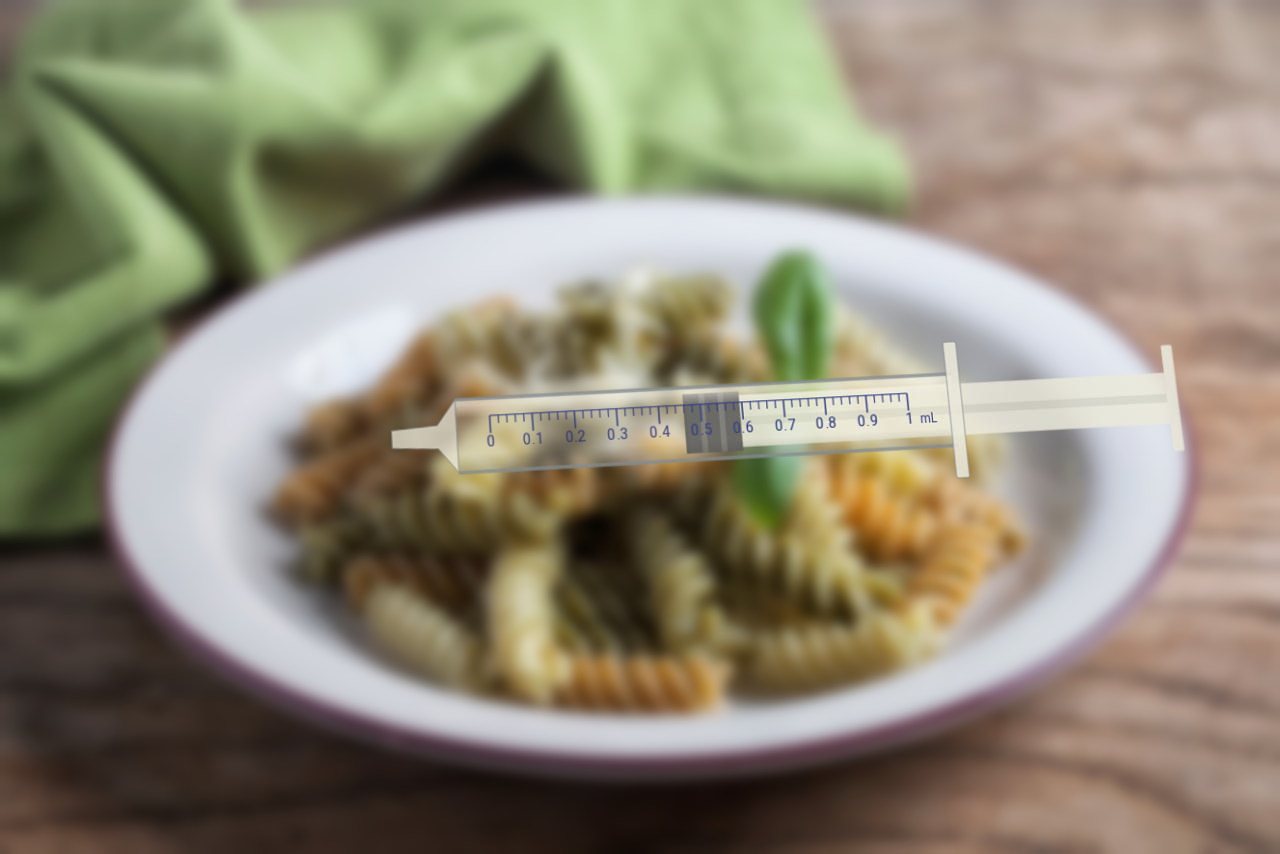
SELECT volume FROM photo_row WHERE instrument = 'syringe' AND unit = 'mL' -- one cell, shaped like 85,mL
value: 0.46,mL
